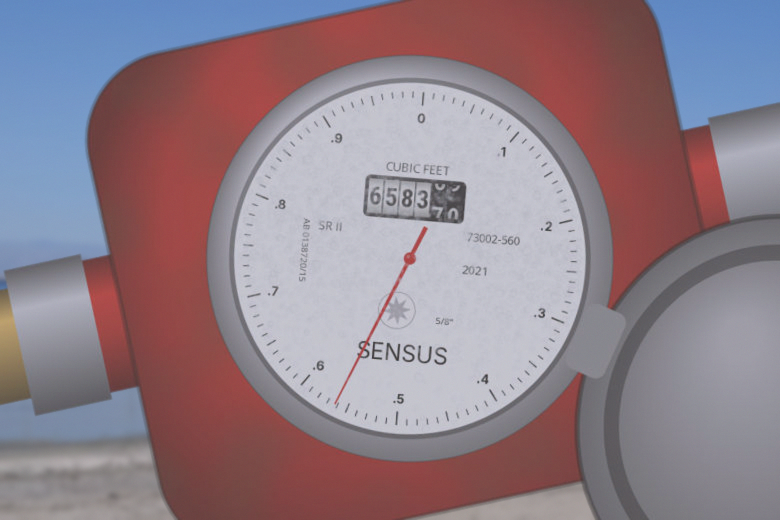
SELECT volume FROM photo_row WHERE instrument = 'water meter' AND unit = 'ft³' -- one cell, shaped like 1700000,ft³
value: 658369.56,ft³
